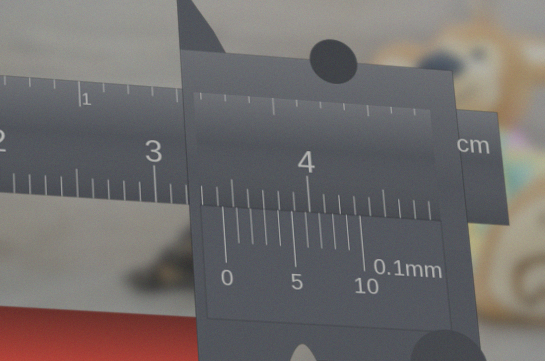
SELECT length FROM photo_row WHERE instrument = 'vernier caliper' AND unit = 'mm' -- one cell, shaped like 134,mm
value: 34.3,mm
